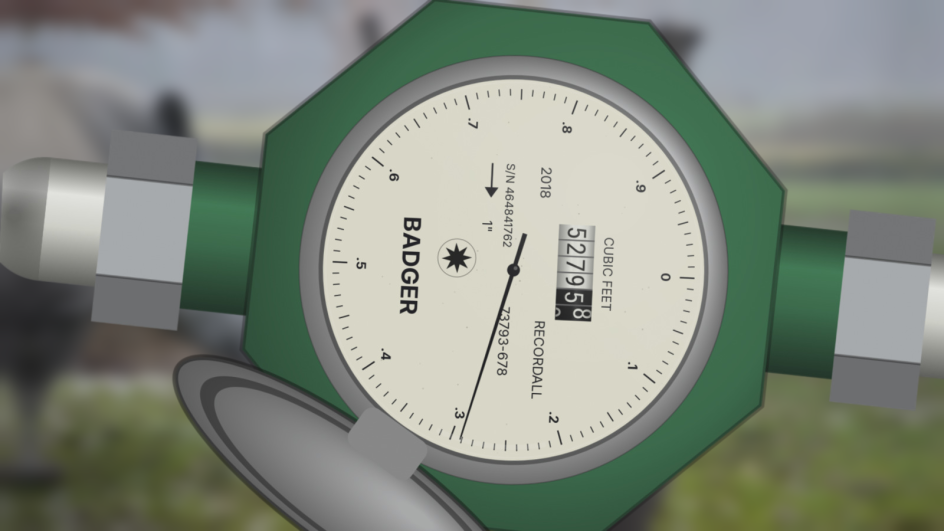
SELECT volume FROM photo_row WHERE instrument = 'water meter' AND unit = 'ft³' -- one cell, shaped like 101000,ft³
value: 527958.29,ft³
